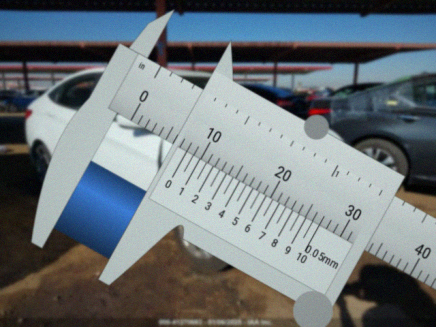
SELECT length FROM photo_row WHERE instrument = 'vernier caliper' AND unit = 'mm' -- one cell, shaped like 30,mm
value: 8.0,mm
